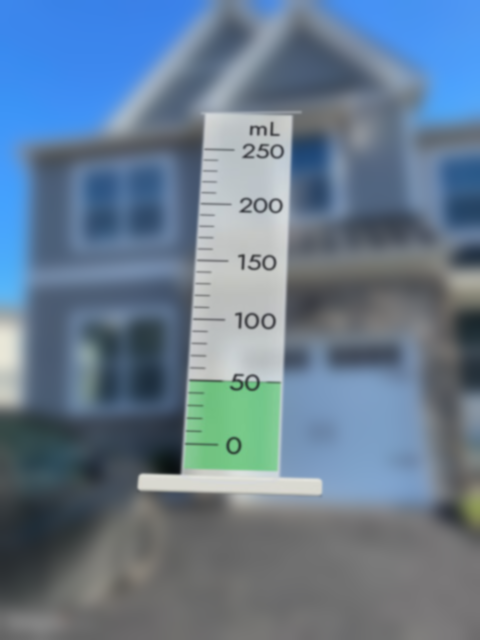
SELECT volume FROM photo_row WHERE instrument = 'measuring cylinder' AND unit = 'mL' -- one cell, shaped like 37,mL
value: 50,mL
